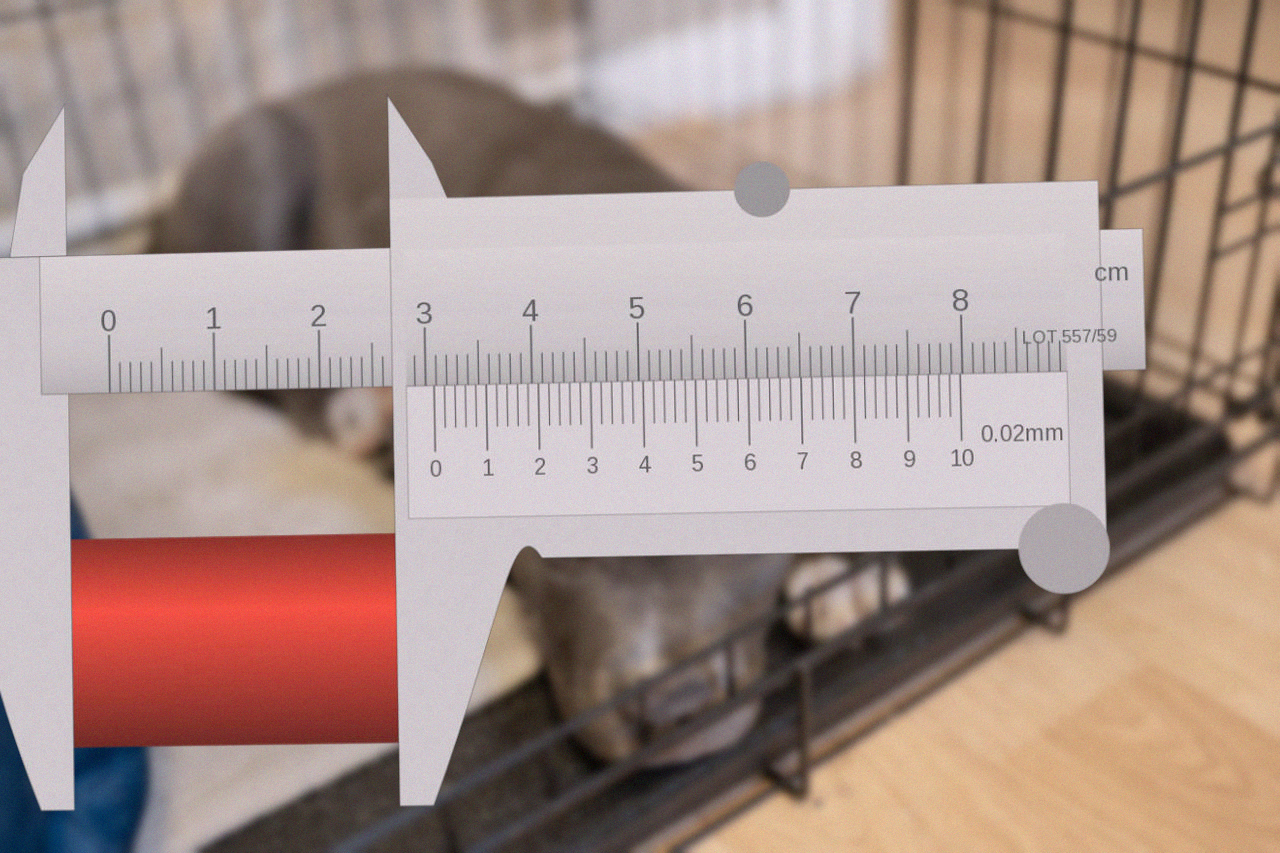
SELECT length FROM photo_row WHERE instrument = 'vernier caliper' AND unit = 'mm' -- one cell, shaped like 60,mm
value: 30.8,mm
